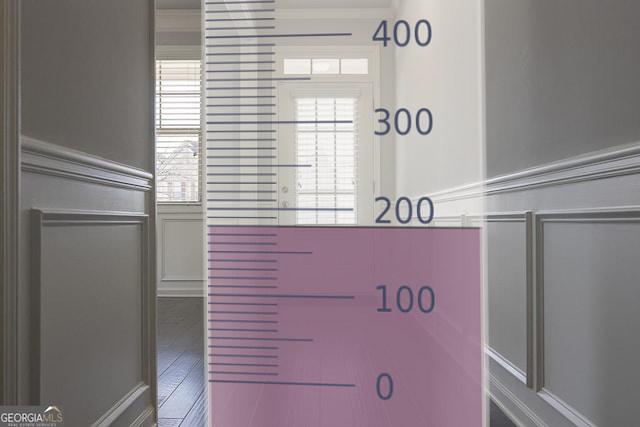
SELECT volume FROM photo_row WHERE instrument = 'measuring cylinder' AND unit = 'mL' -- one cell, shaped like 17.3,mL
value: 180,mL
